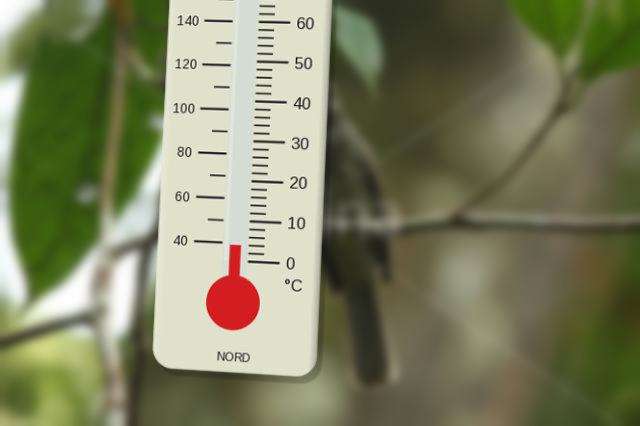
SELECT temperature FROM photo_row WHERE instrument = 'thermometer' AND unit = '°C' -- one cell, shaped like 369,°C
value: 4,°C
